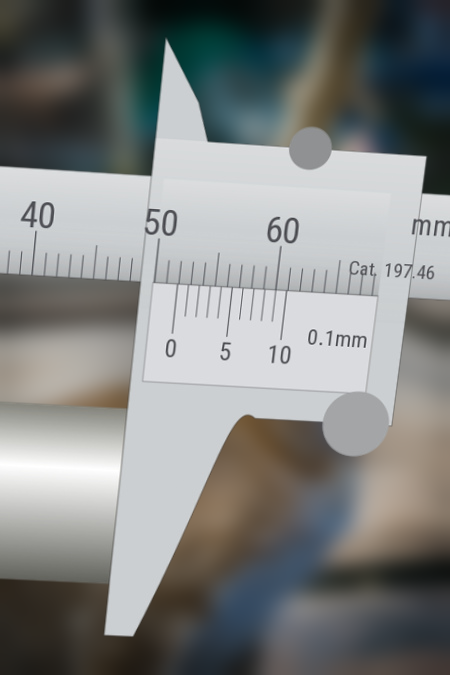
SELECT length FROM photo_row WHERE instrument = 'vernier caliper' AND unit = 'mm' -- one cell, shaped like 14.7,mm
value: 51.9,mm
